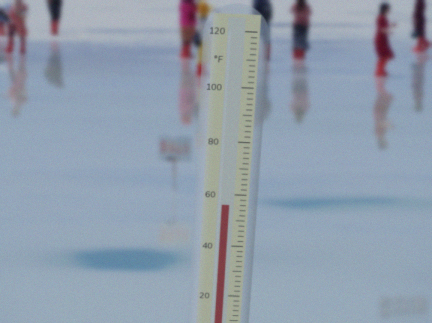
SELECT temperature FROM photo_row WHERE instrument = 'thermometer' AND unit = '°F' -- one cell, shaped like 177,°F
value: 56,°F
